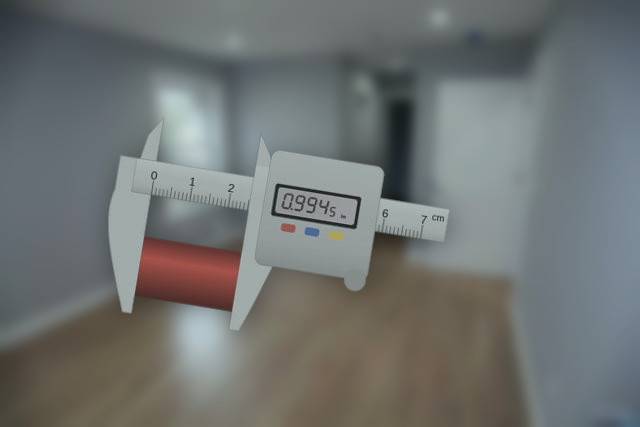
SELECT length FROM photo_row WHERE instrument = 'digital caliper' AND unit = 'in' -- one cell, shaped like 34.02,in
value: 0.9945,in
